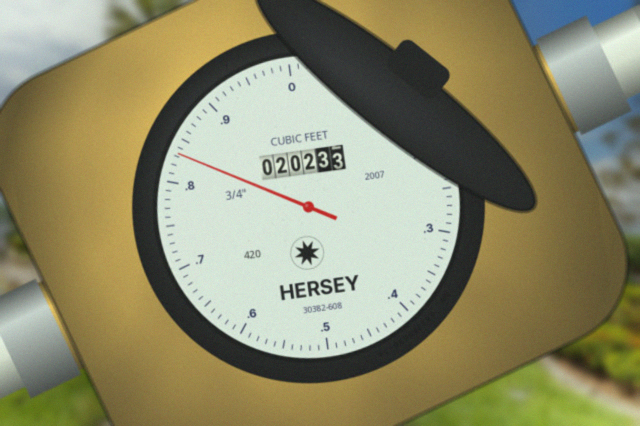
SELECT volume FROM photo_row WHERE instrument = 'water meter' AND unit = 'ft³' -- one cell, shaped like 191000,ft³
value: 20232.83,ft³
